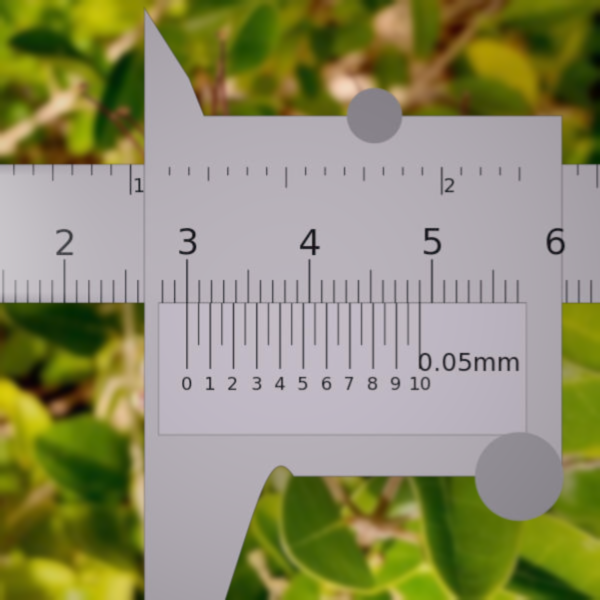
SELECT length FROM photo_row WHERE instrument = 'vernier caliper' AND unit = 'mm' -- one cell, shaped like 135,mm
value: 30.0,mm
